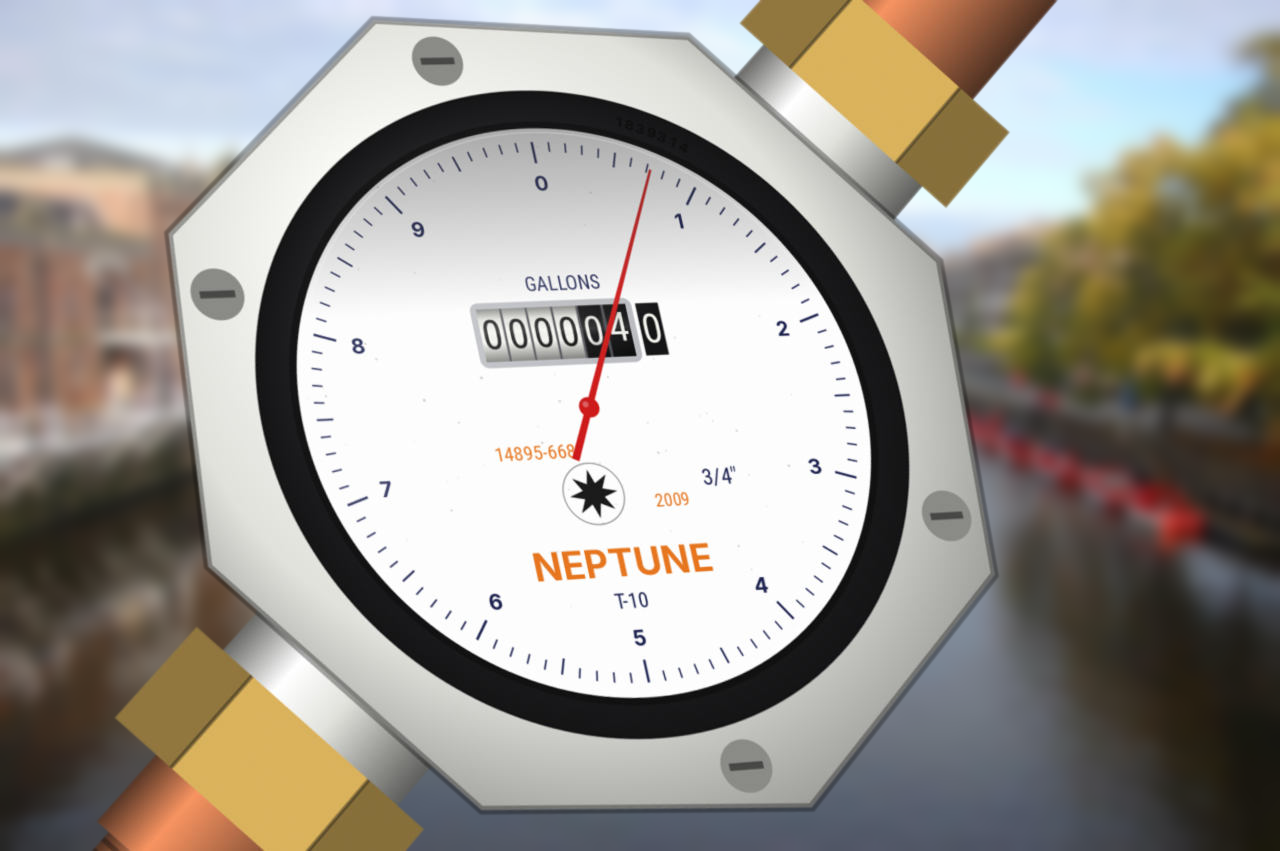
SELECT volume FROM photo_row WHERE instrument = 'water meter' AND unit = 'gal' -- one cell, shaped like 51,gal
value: 40.7,gal
